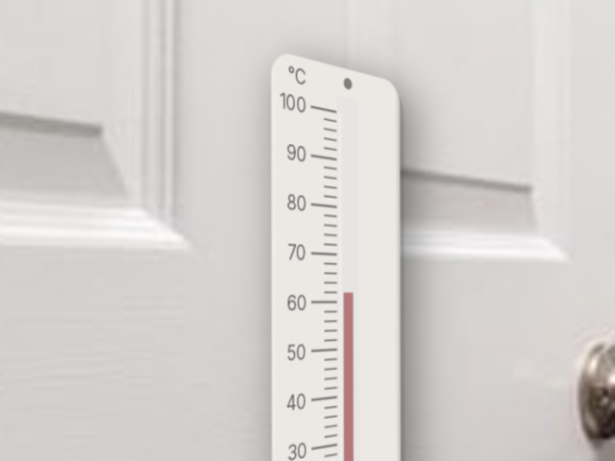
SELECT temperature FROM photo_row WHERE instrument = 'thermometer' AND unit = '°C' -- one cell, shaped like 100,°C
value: 62,°C
